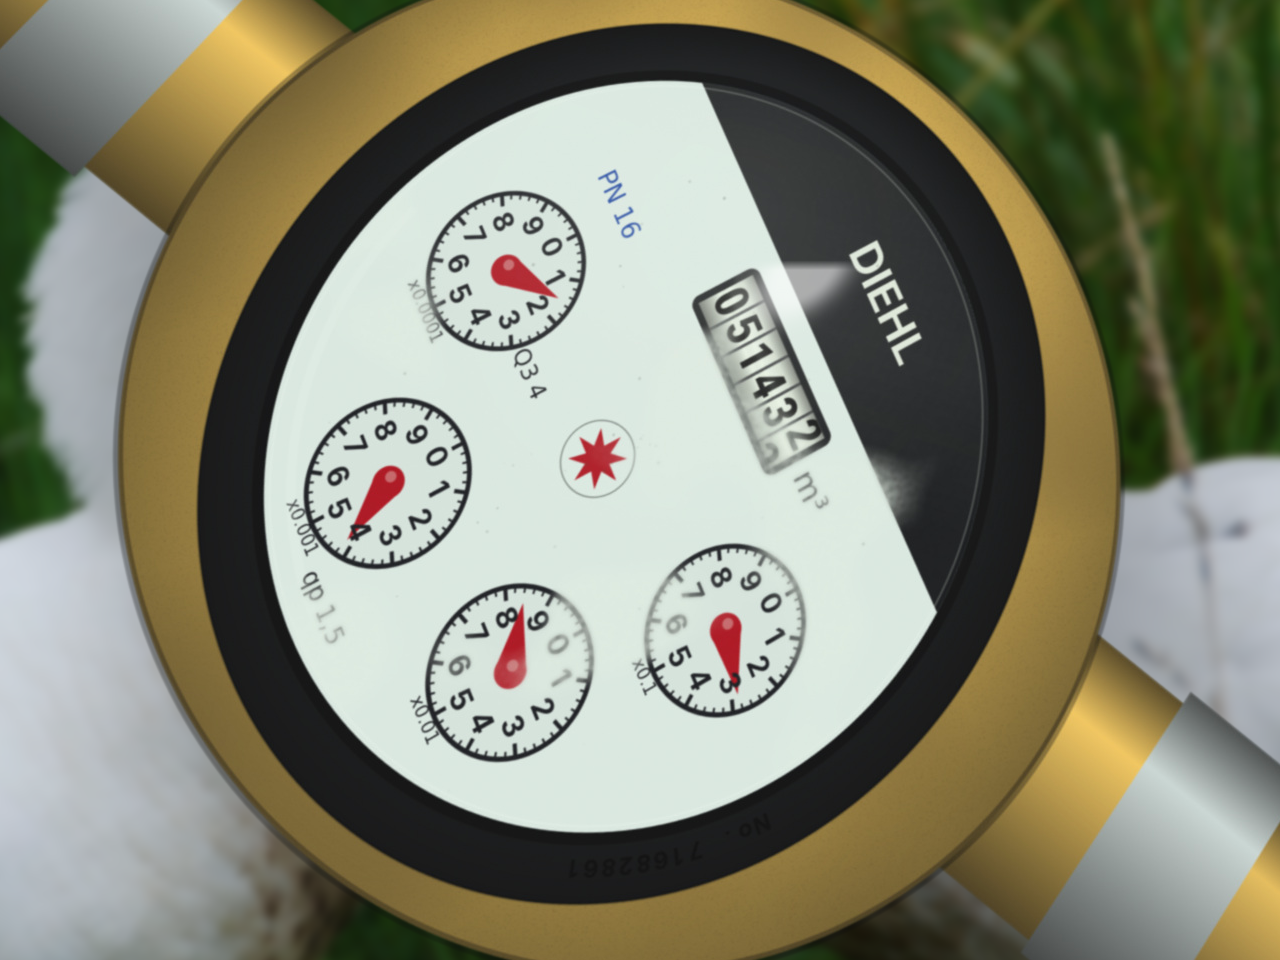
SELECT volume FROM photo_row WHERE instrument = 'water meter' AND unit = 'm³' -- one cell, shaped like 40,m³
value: 51432.2841,m³
